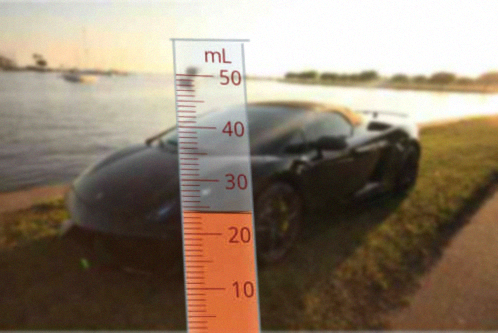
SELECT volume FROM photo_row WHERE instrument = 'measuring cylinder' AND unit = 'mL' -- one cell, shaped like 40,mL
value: 24,mL
